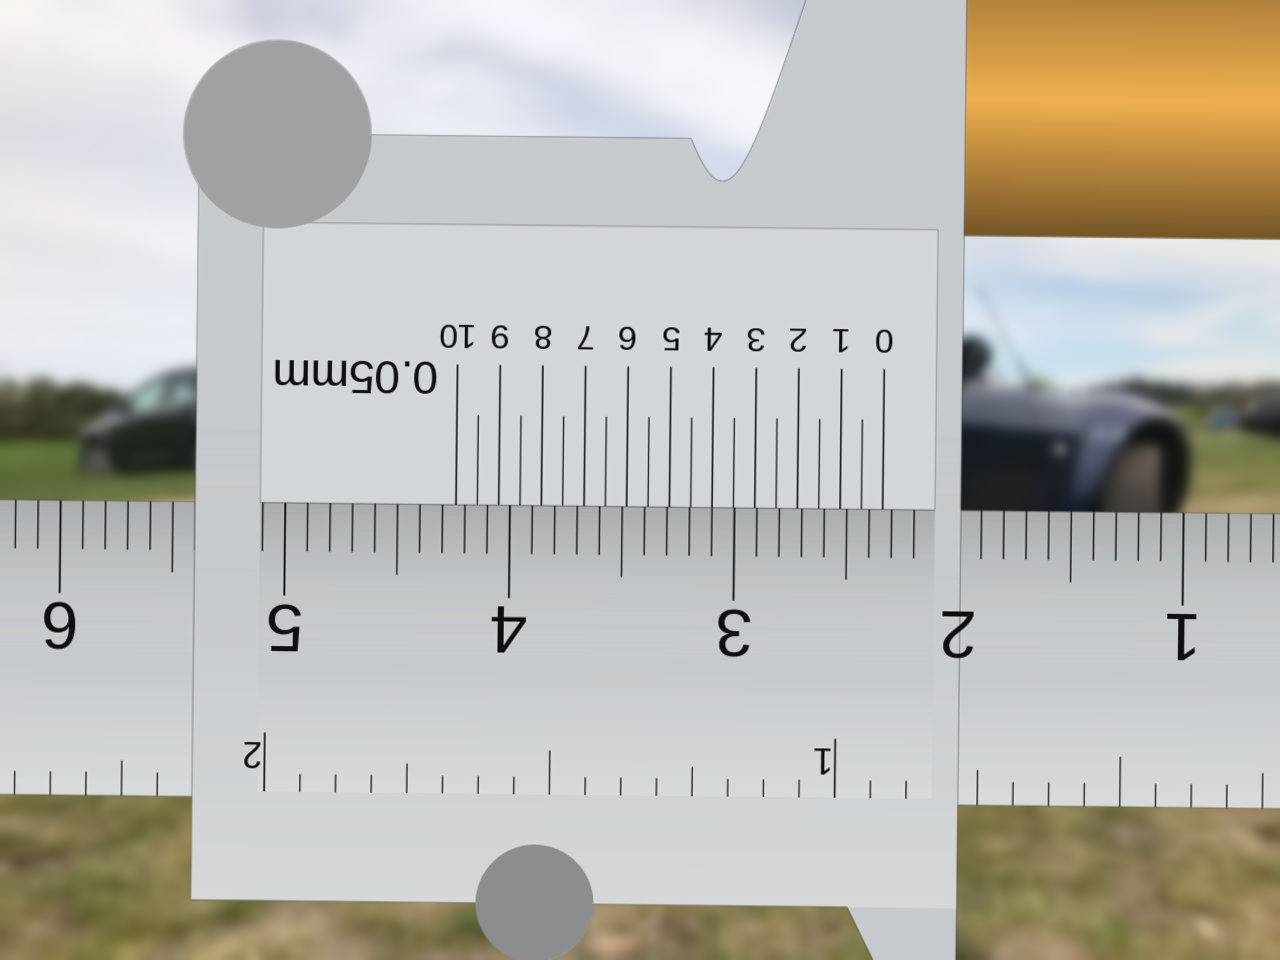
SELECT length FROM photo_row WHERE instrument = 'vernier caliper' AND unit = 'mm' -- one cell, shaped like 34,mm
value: 23.4,mm
